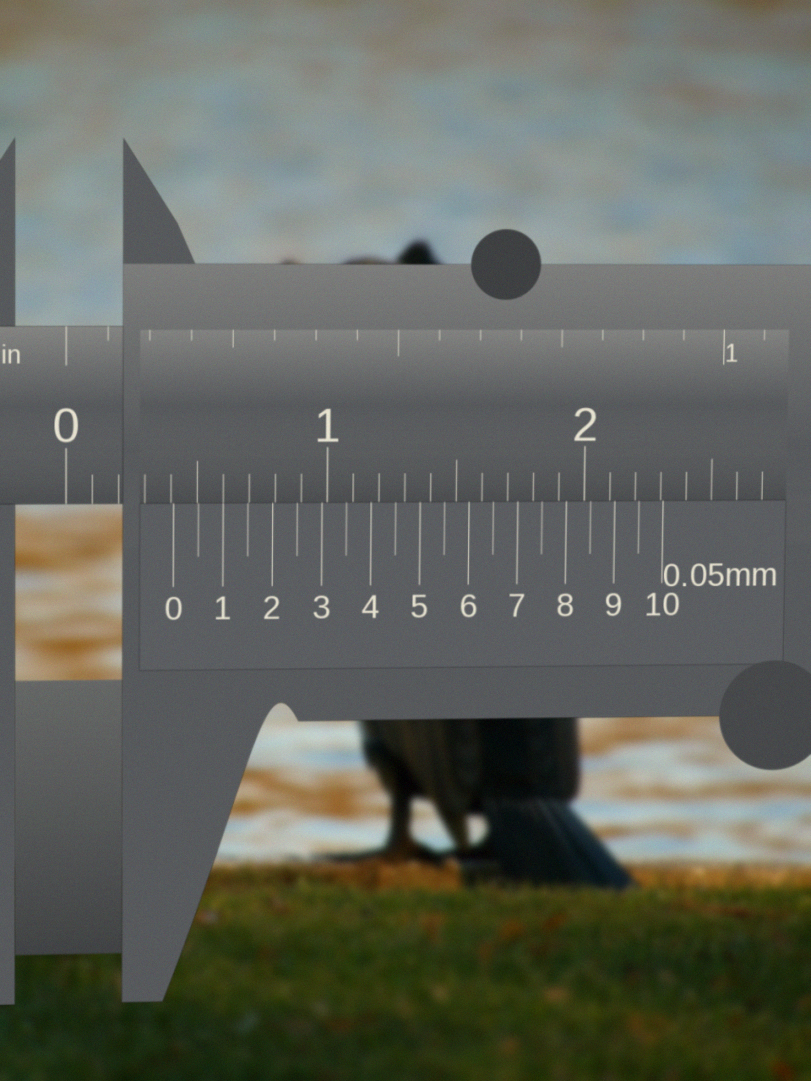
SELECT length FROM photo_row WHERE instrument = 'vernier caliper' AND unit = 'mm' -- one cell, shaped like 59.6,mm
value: 4.10,mm
